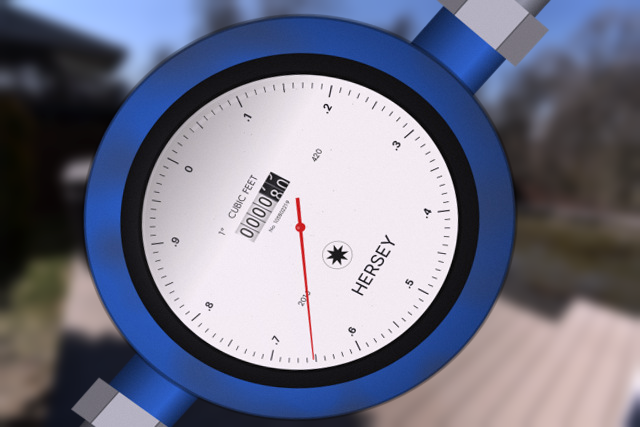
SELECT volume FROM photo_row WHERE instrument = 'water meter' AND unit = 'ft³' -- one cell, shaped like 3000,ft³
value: 79.65,ft³
